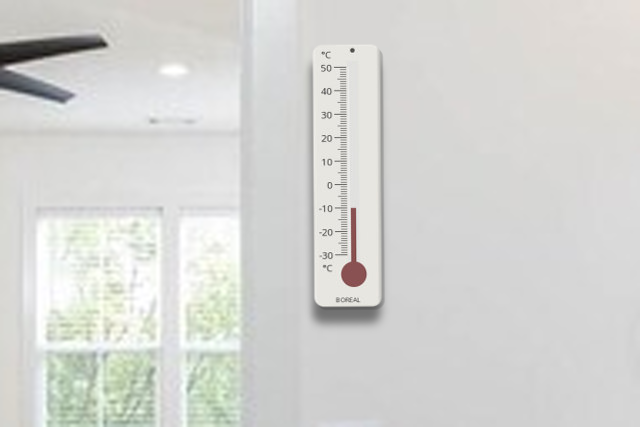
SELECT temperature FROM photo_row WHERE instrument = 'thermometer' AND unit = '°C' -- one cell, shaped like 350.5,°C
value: -10,°C
